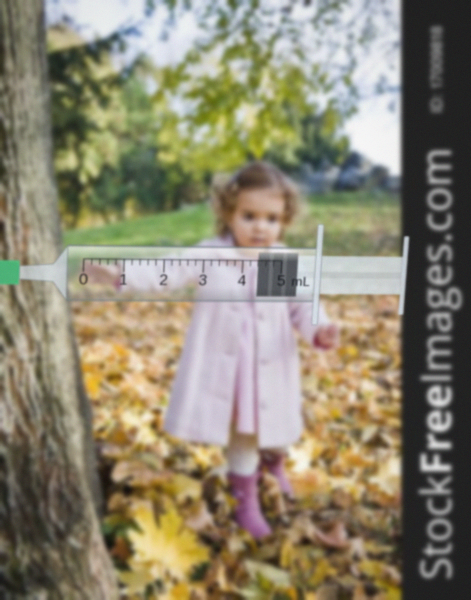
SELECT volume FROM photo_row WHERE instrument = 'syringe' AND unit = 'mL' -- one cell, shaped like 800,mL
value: 4.4,mL
